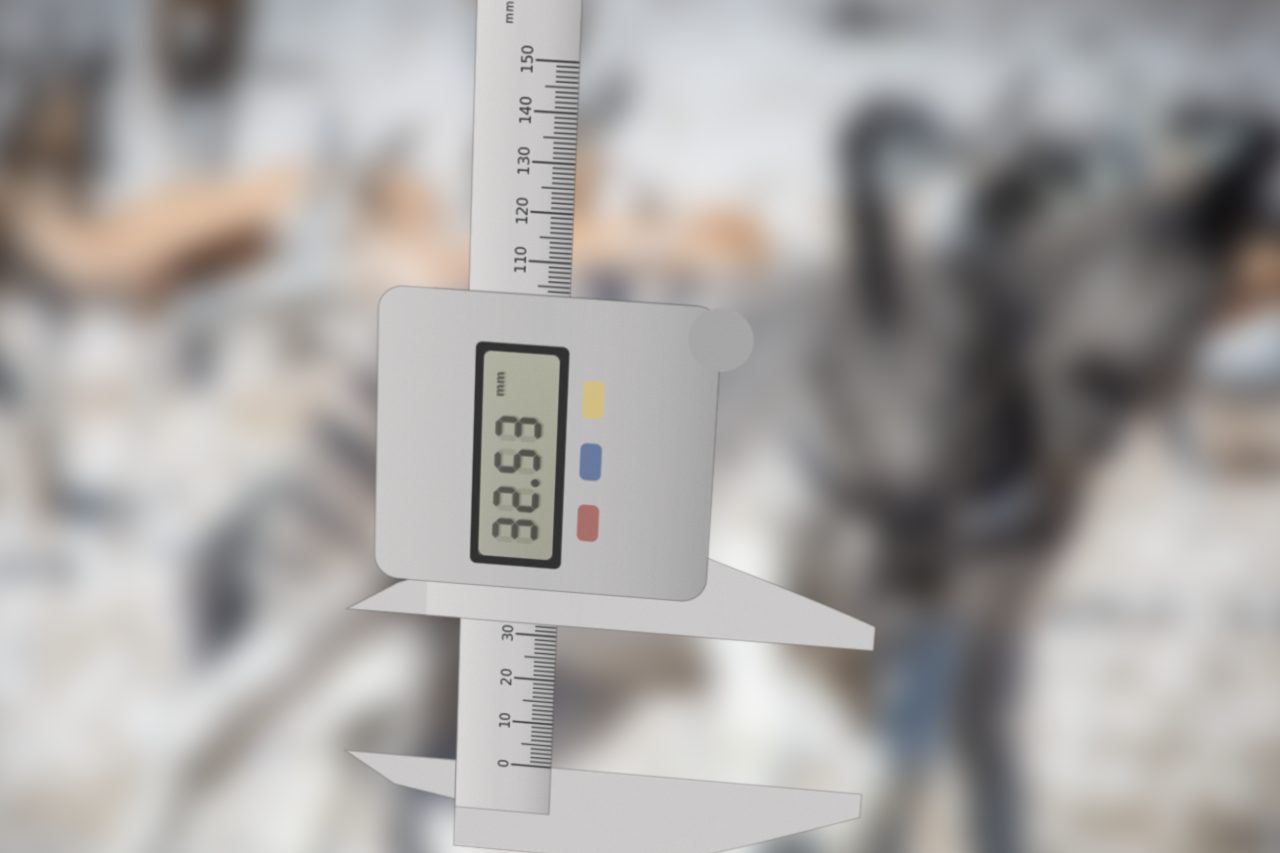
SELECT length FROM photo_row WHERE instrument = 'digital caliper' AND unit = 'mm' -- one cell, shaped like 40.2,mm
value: 32.53,mm
